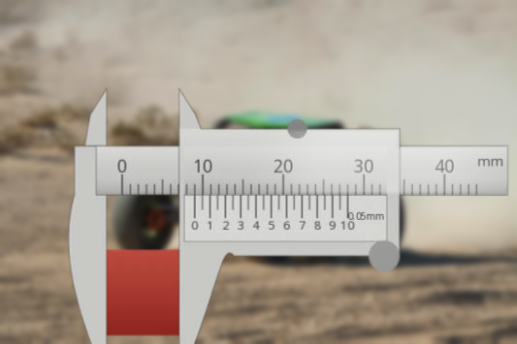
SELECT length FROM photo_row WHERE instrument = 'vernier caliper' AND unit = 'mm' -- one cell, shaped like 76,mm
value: 9.0,mm
